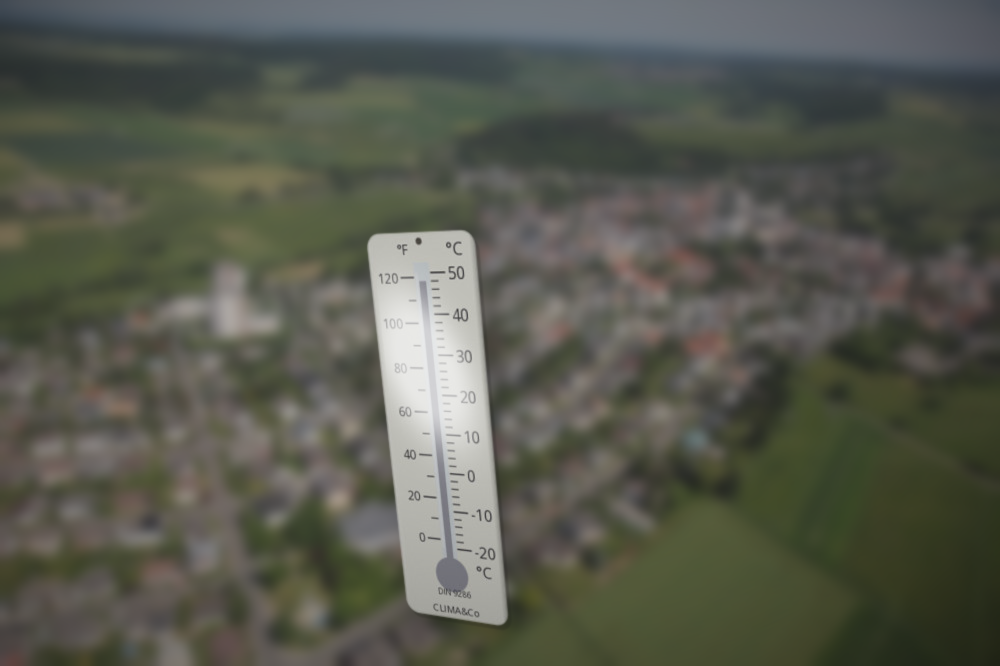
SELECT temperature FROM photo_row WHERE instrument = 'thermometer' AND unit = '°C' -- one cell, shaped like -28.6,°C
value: 48,°C
